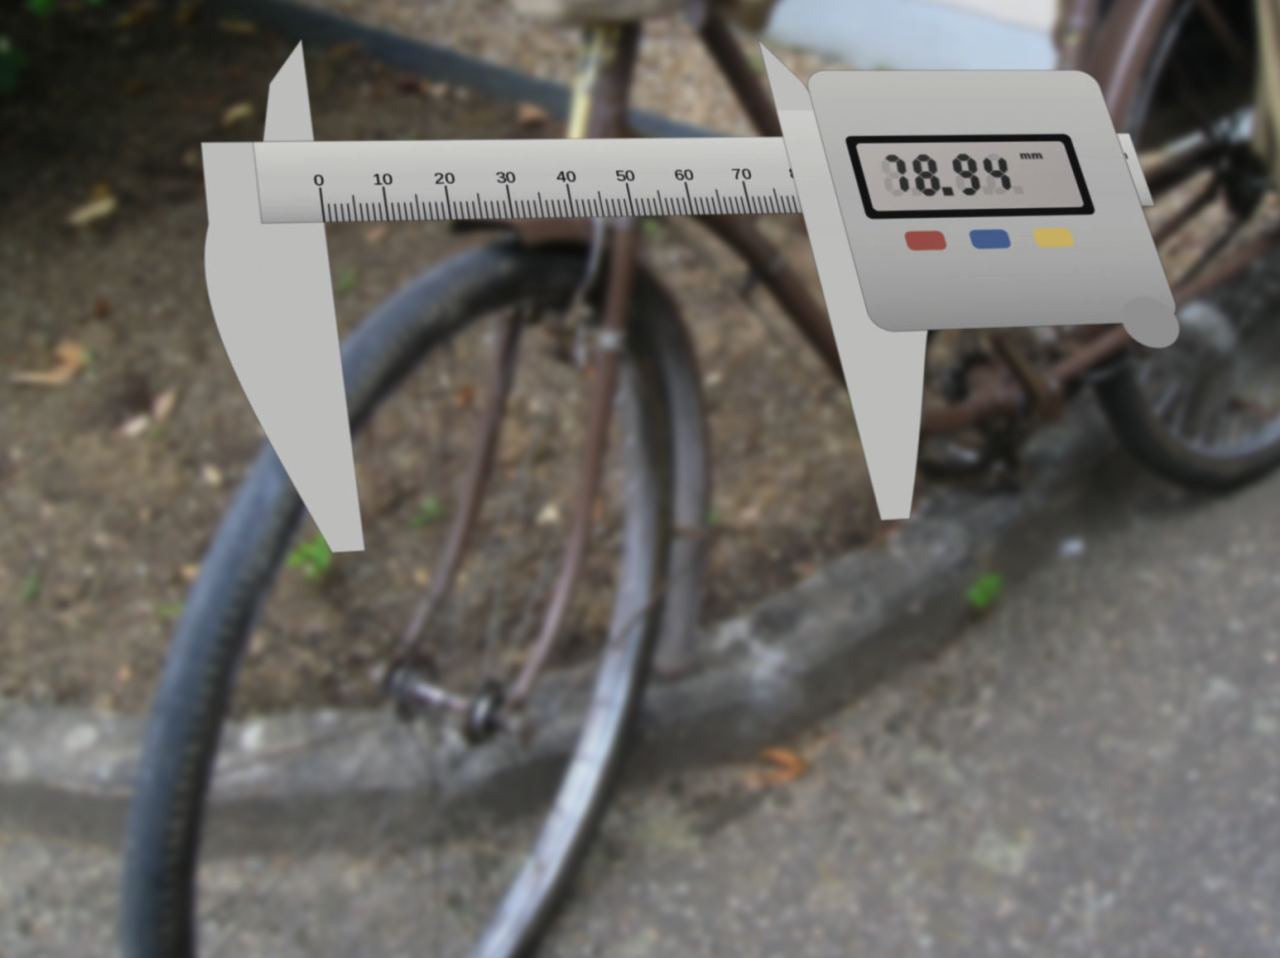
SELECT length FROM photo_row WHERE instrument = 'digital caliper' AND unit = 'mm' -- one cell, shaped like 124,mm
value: 78.94,mm
